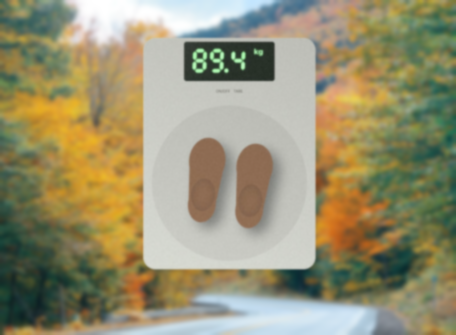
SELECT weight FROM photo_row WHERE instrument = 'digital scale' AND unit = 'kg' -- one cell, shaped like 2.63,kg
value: 89.4,kg
